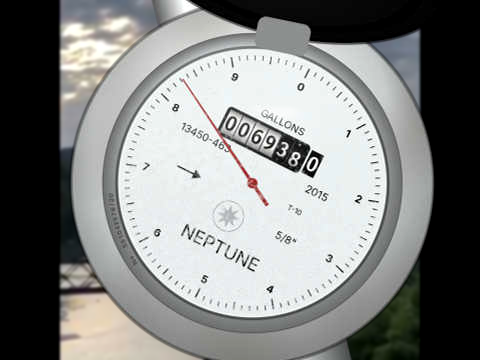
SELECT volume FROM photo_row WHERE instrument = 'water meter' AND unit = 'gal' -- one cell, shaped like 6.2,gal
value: 69378.3,gal
